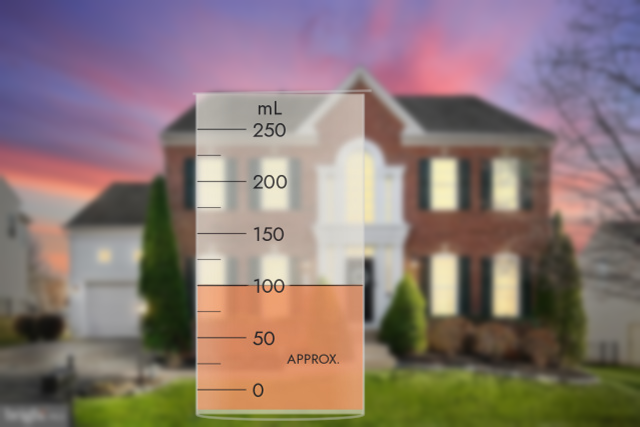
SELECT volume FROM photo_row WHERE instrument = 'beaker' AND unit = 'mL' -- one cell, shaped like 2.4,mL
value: 100,mL
